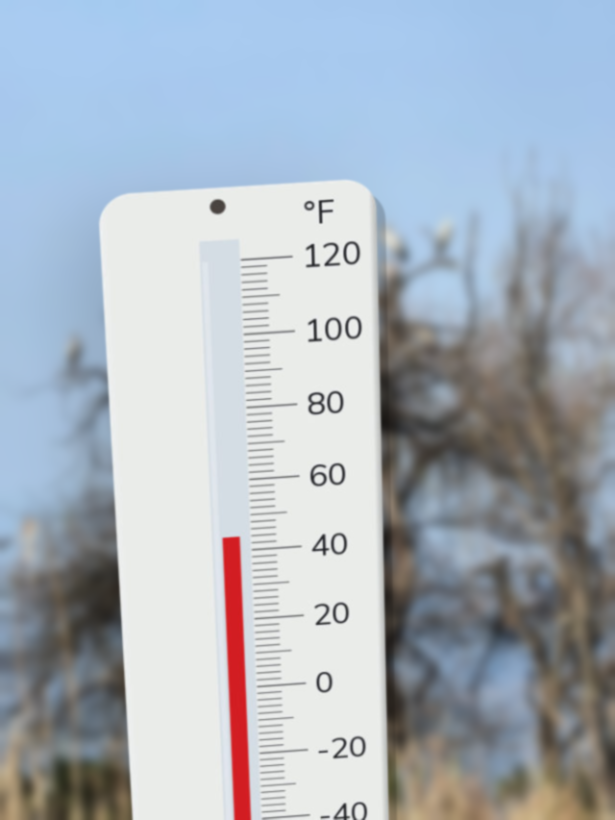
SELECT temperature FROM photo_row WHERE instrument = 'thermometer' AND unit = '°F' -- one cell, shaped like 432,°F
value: 44,°F
